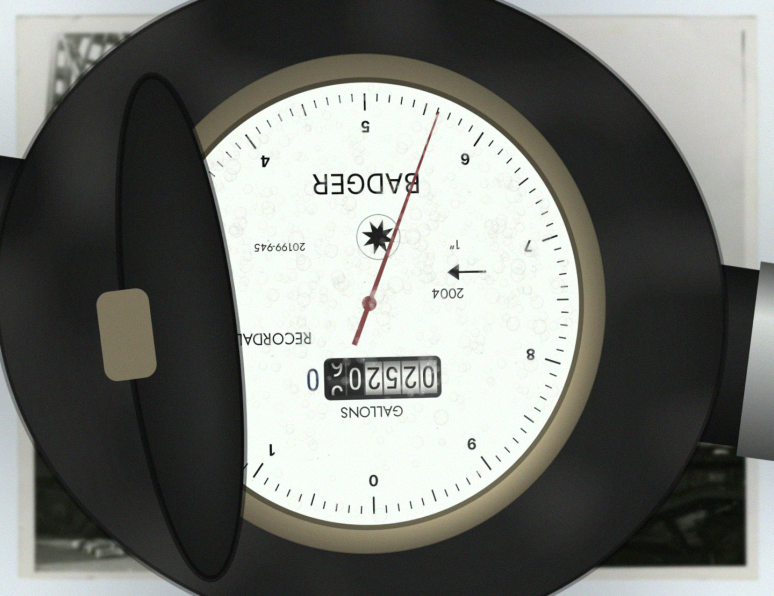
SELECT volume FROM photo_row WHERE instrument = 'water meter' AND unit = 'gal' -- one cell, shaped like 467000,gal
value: 252055.6,gal
